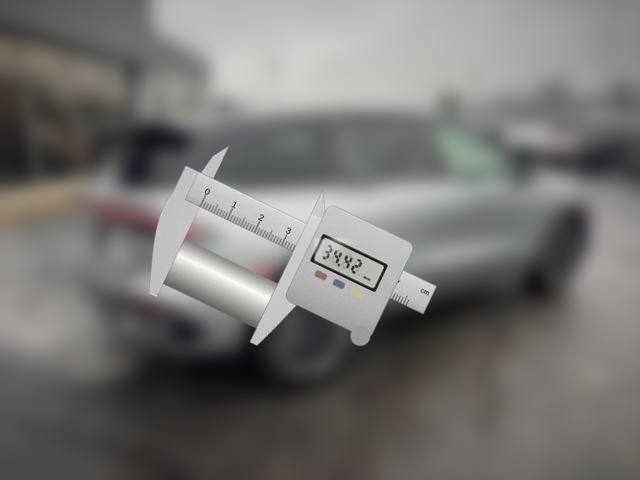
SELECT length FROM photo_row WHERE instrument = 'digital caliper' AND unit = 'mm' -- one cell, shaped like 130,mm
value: 34.42,mm
